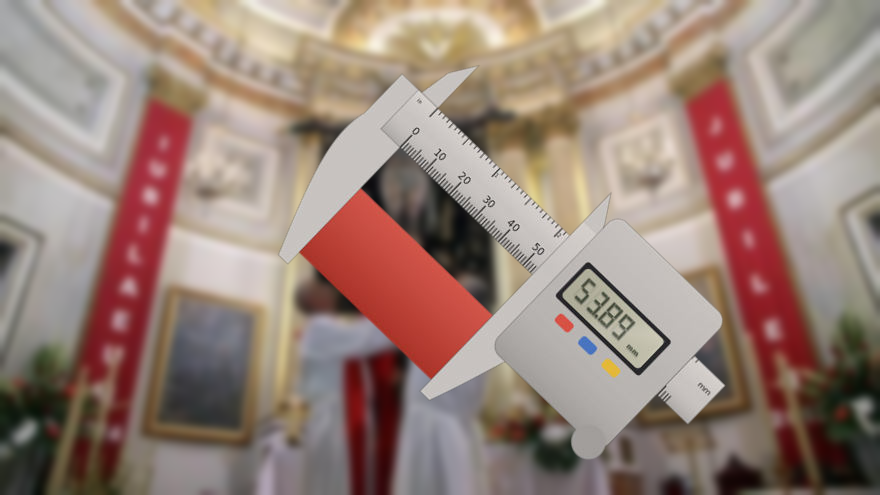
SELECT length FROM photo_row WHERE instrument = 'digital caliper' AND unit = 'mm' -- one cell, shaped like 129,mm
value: 53.89,mm
